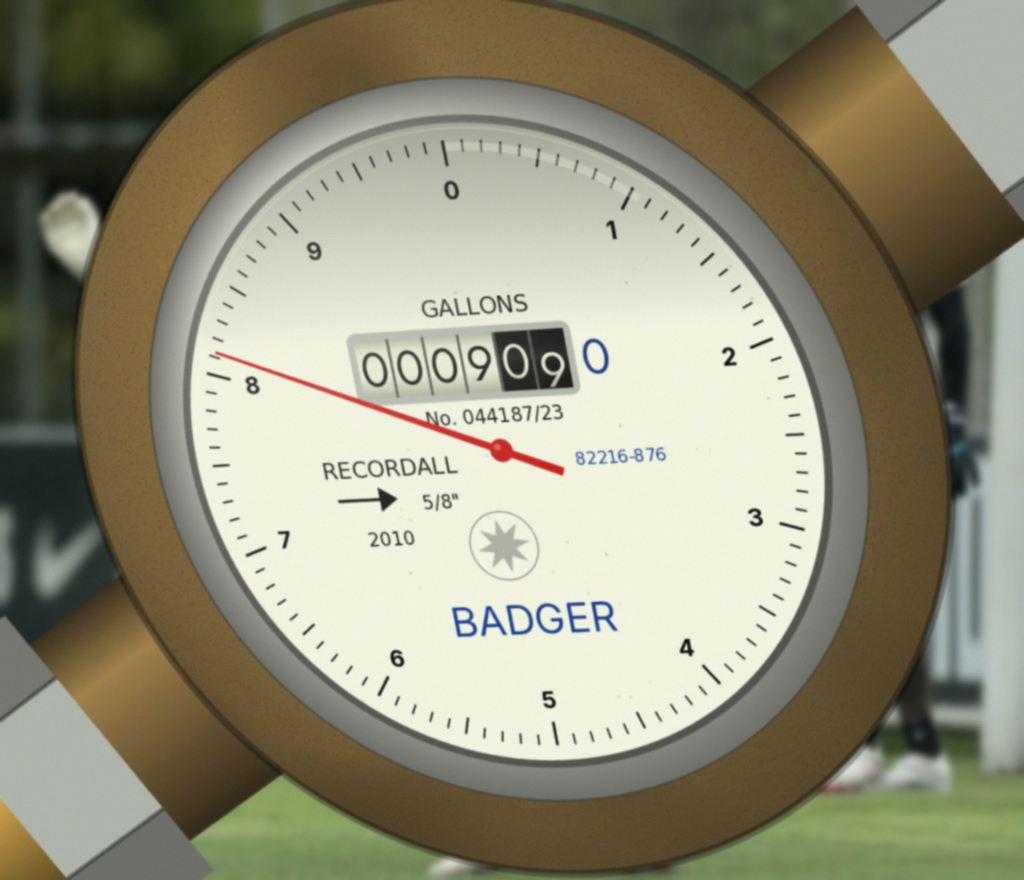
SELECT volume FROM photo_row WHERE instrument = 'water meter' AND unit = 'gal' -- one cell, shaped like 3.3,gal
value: 9088.1,gal
